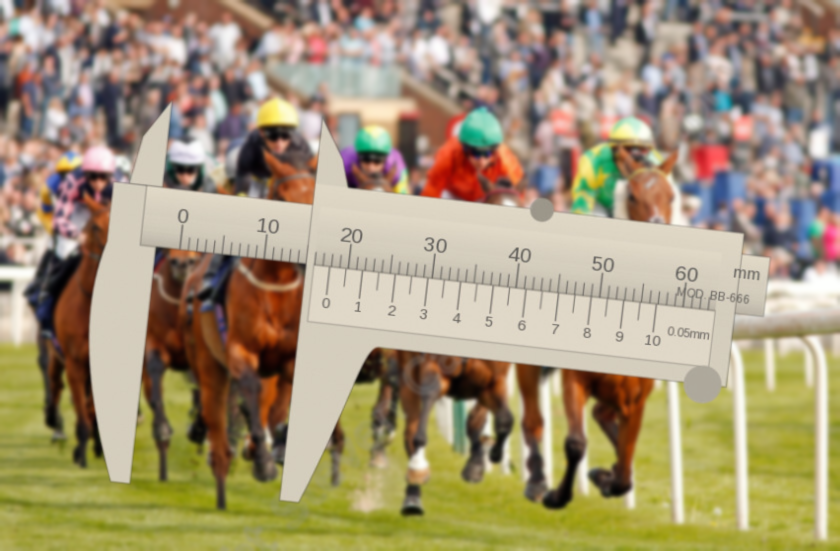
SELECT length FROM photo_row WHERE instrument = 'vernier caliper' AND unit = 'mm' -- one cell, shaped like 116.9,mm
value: 17.8,mm
